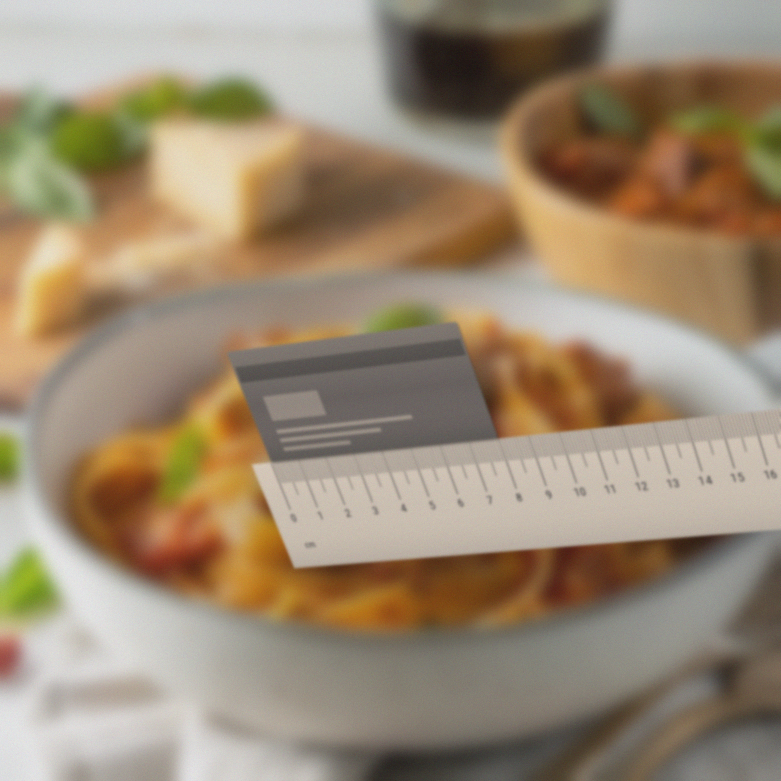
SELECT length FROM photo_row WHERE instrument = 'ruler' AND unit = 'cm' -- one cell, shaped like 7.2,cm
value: 8,cm
